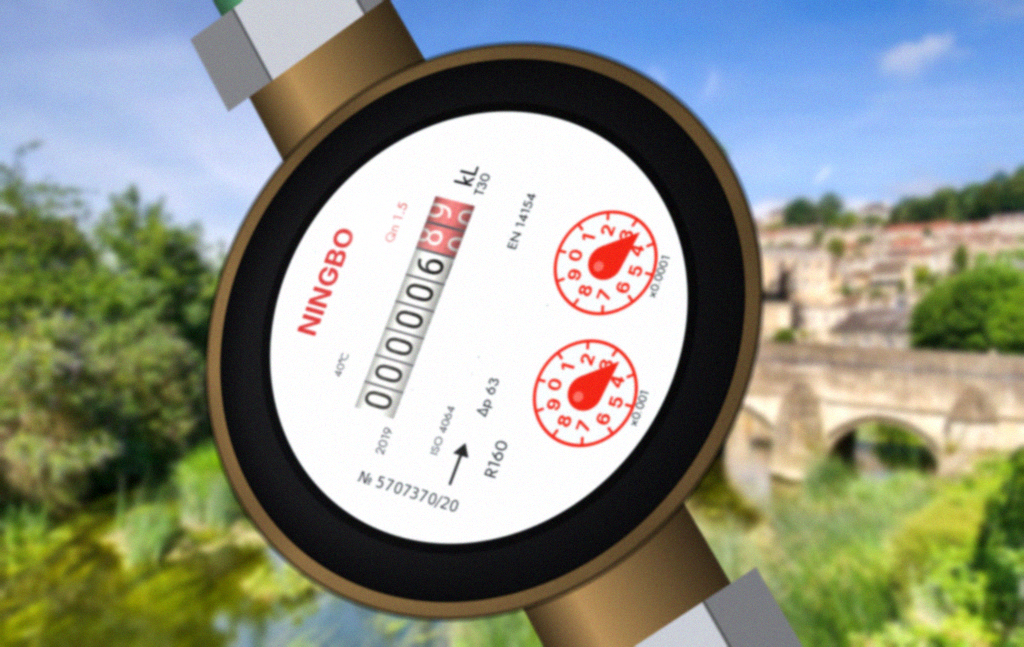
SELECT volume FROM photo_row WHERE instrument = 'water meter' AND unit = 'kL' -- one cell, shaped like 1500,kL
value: 6.8933,kL
